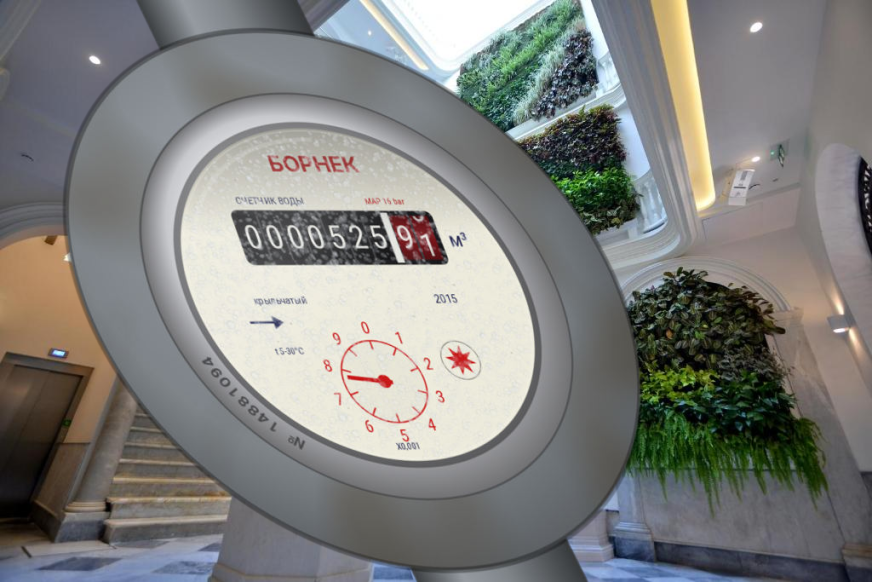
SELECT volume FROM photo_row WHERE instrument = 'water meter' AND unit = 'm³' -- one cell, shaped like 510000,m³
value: 525.907,m³
